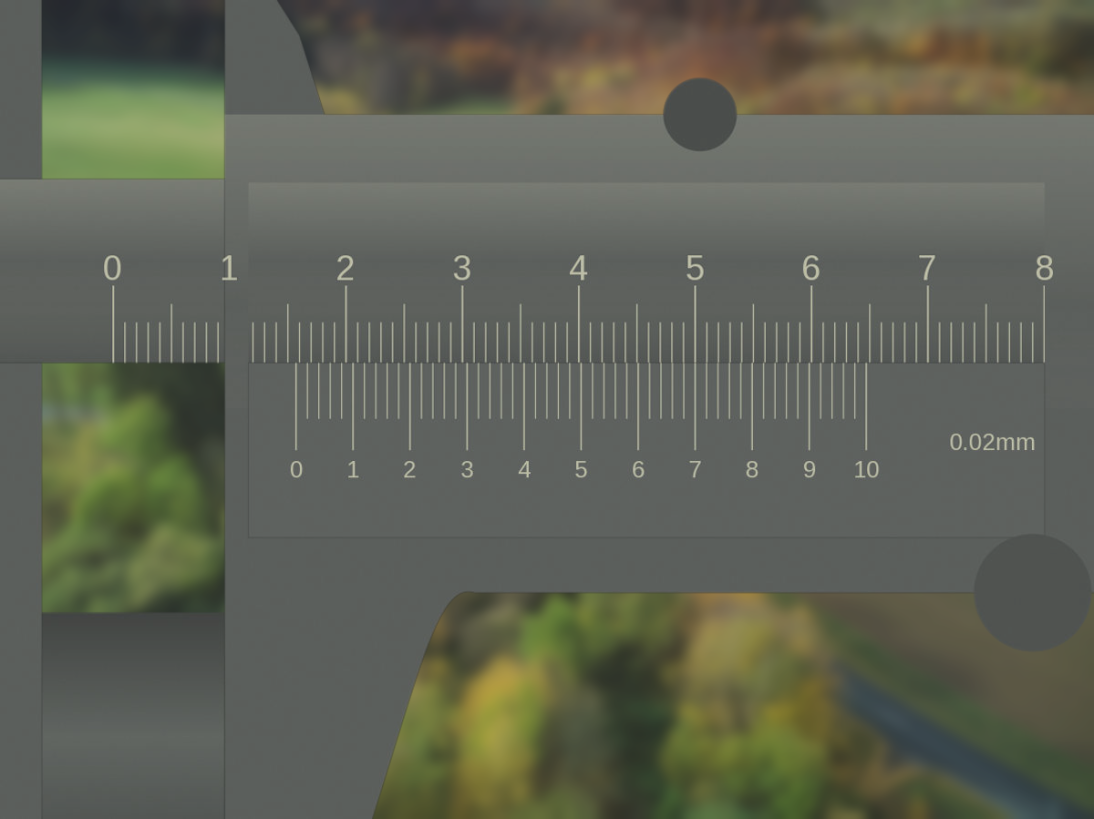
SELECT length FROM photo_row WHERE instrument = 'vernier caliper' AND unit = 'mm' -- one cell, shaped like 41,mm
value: 15.7,mm
